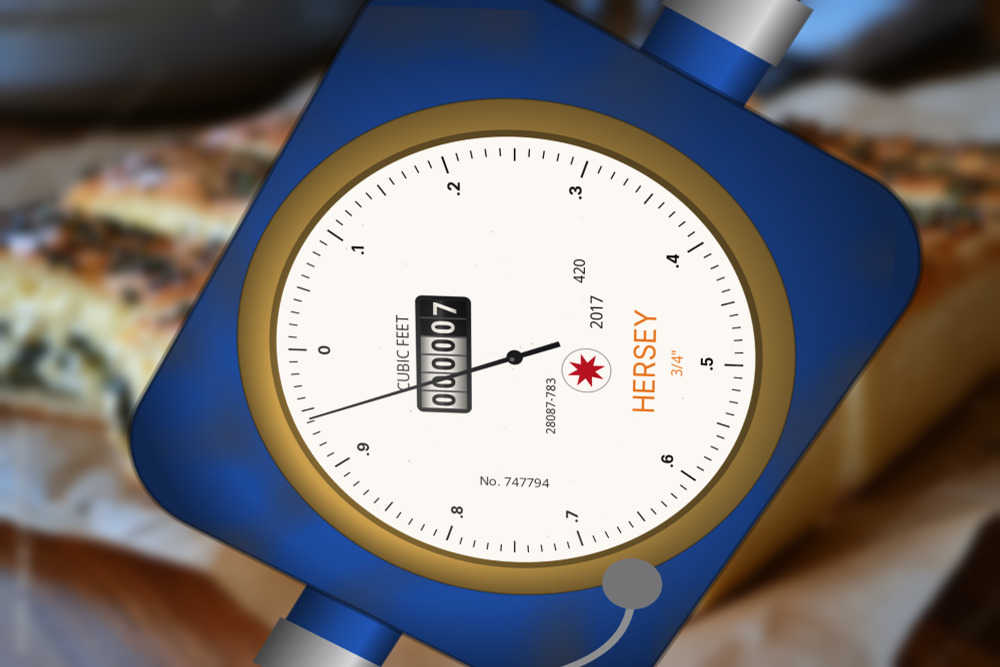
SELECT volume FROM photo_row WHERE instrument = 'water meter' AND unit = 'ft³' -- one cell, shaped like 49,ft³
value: 6.94,ft³
